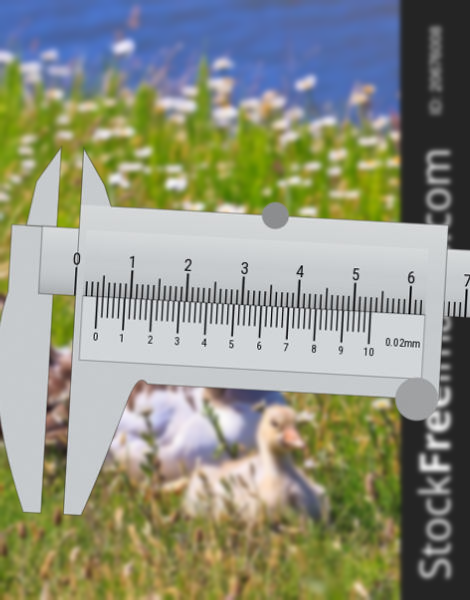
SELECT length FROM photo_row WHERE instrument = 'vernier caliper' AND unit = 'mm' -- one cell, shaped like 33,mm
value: 4.0,mm
